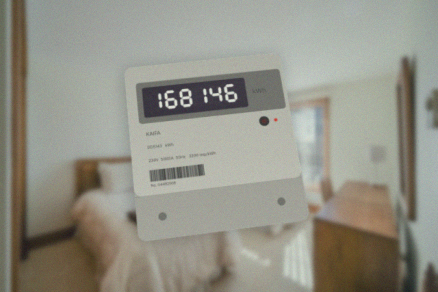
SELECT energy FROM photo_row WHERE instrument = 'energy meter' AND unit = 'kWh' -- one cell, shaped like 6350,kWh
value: 168146,kWh
